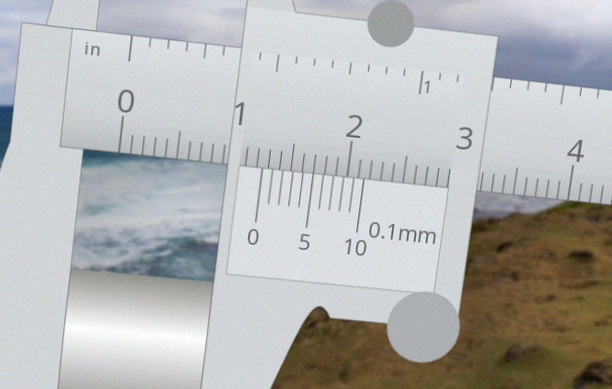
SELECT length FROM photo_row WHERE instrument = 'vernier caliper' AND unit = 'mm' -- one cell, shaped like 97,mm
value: 12.5,mm
